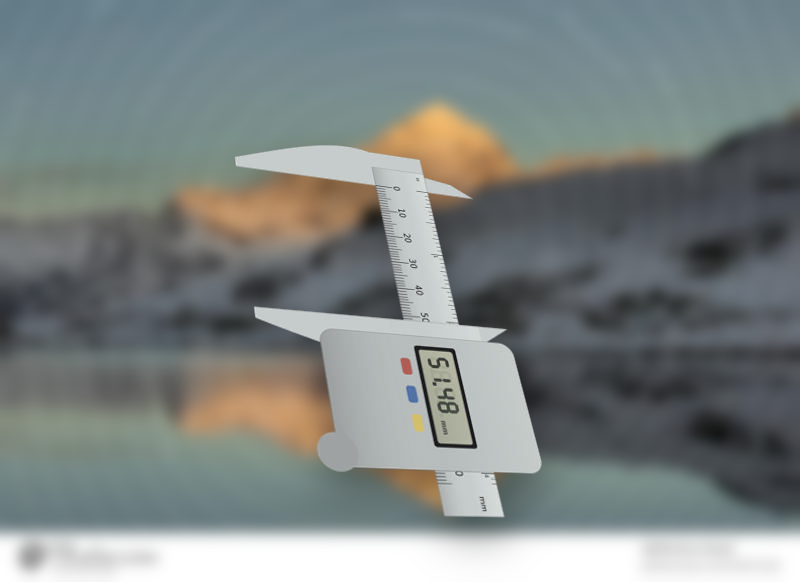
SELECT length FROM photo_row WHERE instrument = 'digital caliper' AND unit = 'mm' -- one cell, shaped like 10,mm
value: 51.48,mm
